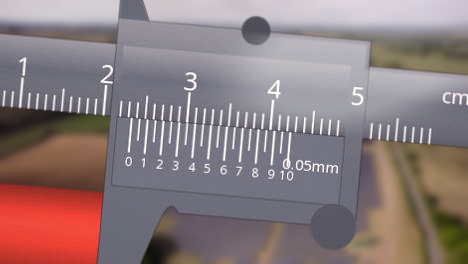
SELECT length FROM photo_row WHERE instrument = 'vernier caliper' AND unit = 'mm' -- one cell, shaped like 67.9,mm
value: 23.4,mm
